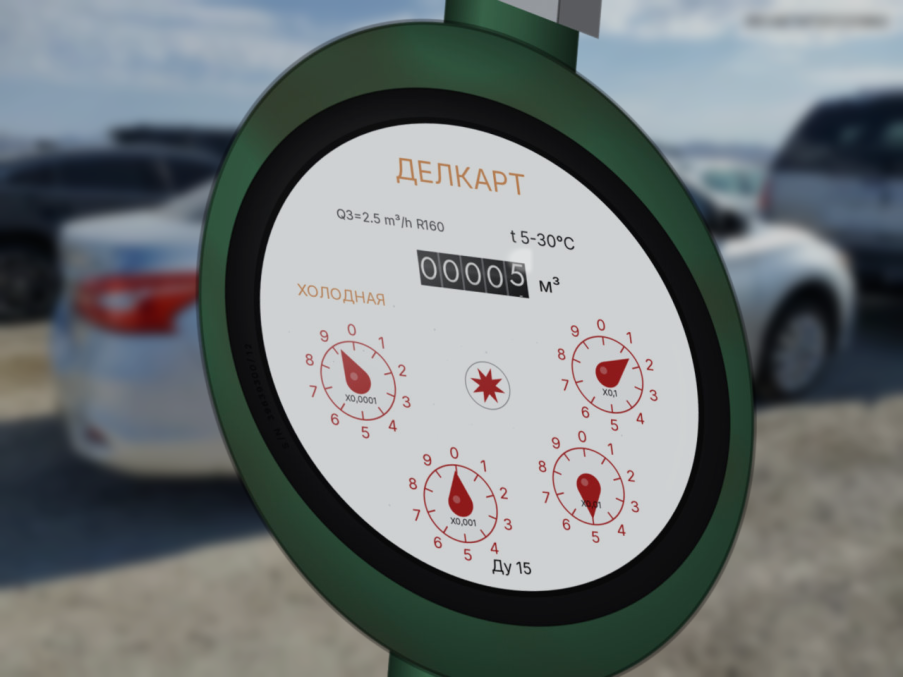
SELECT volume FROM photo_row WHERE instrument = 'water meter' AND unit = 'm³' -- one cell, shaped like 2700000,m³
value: 5.1499,m³
